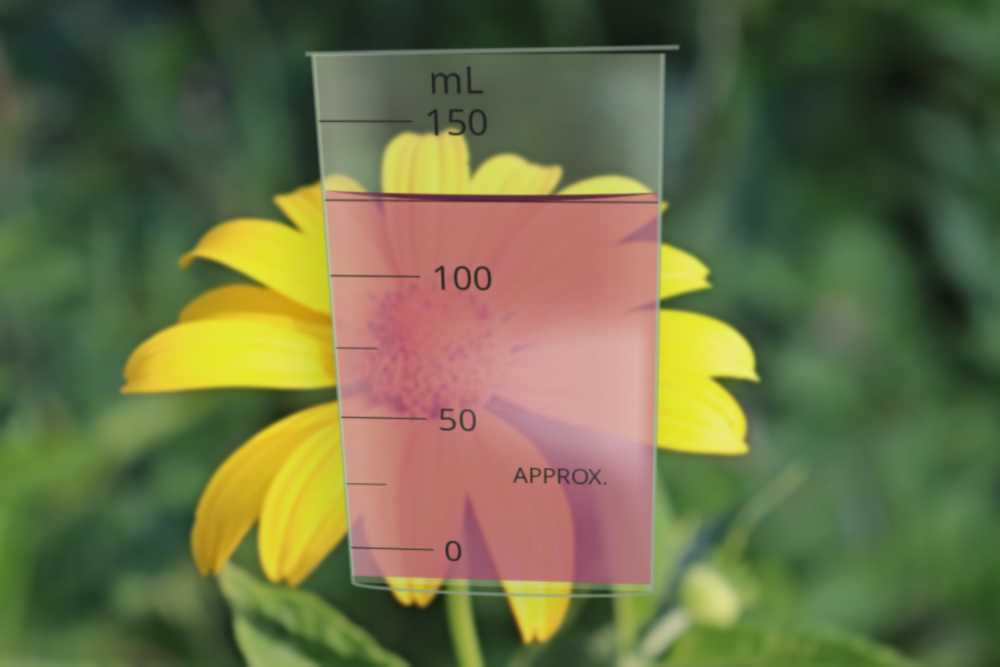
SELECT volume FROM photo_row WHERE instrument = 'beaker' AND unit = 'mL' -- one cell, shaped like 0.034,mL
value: 125,mL
